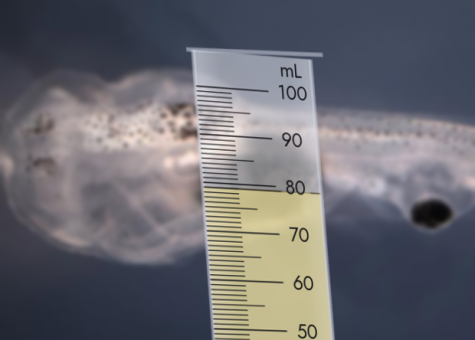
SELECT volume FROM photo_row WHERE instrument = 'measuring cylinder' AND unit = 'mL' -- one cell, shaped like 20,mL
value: 79,mL
